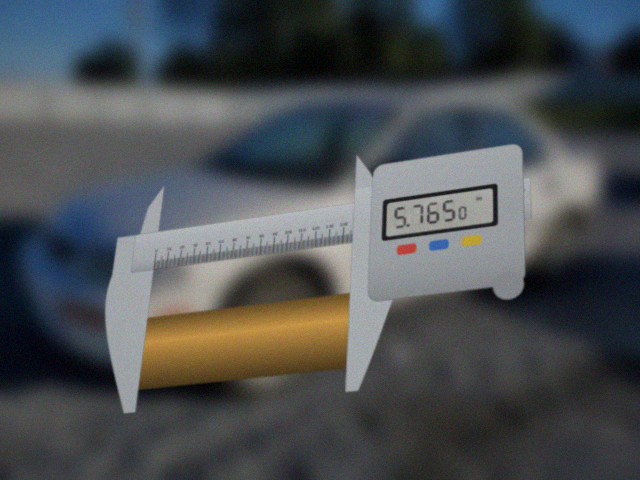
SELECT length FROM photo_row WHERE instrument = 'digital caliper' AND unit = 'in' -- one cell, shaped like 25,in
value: 5.7650,in
